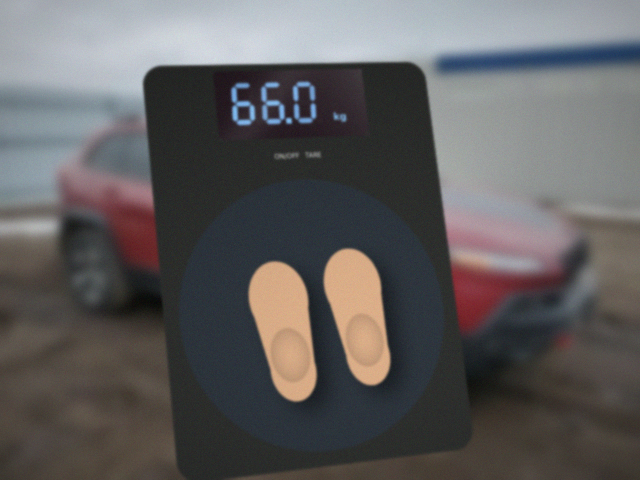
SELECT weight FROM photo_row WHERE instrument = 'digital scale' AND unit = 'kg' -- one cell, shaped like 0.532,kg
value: 66.0,kg
